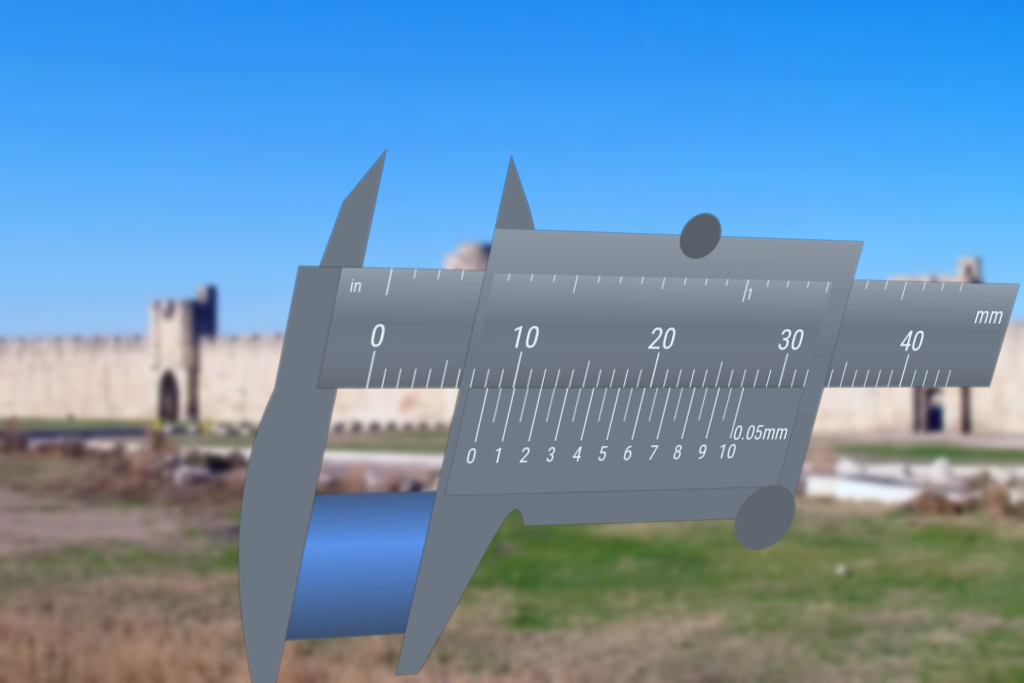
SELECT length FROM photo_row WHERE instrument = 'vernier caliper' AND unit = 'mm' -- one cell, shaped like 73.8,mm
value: 8.2,mm
